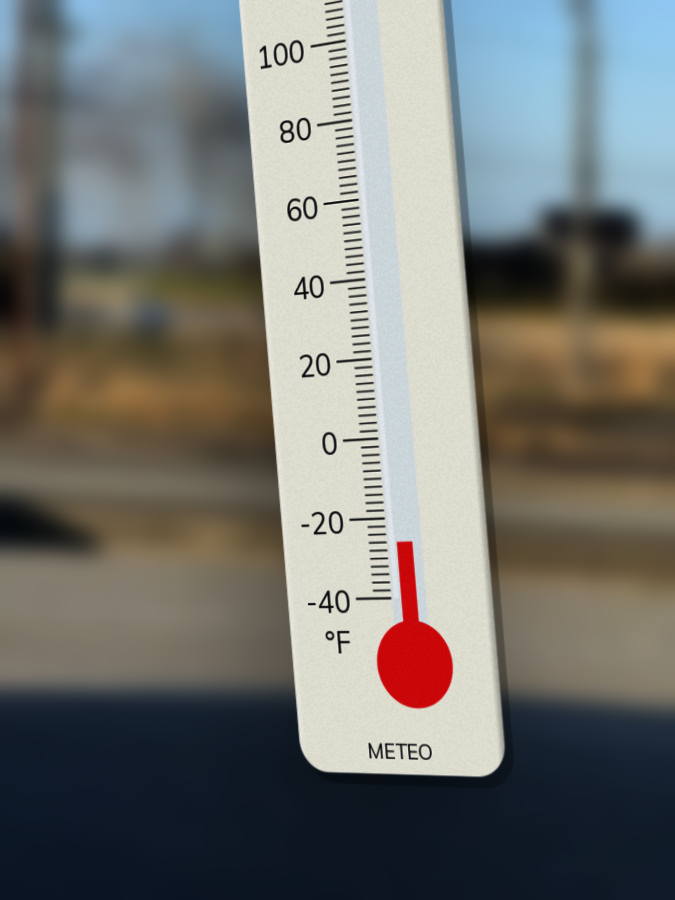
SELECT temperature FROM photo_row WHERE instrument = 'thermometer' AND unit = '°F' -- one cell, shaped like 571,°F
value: -26,°F
